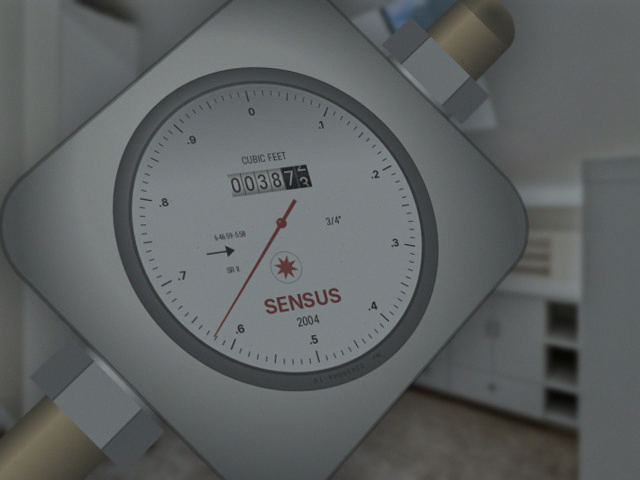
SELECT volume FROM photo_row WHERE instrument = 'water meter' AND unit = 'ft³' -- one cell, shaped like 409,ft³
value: 3872.62,ft³
